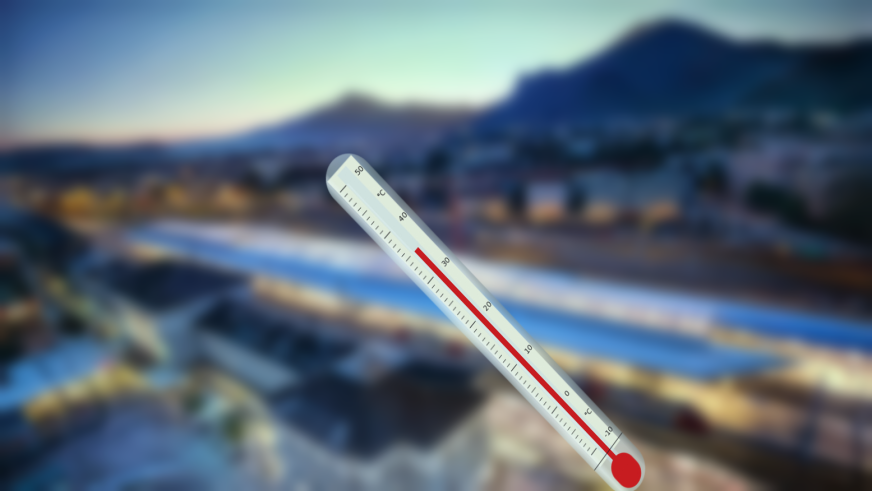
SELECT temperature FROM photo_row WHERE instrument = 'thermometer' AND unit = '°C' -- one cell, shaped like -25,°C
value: 35,°C
